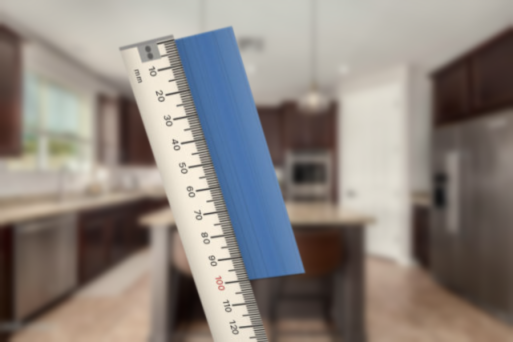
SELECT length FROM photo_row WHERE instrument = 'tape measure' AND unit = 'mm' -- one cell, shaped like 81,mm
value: 100,mm
